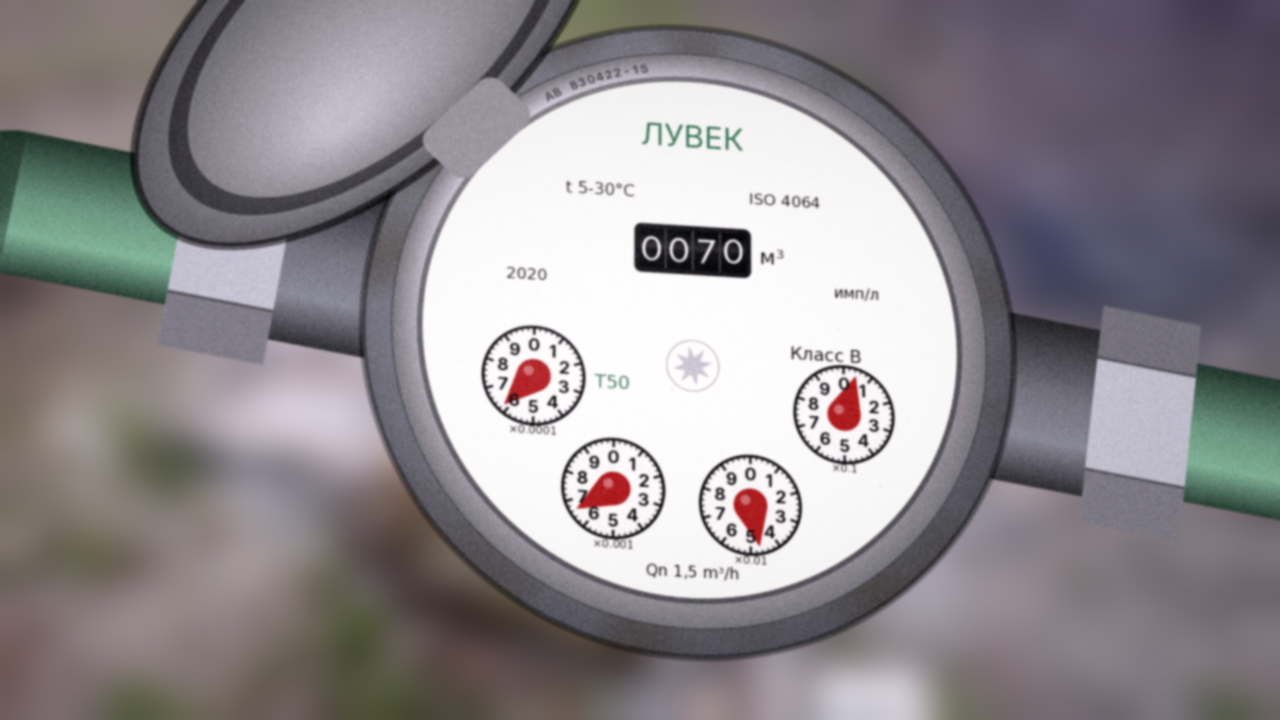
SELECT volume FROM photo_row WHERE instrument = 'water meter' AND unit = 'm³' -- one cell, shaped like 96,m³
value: 70.0466,m³
